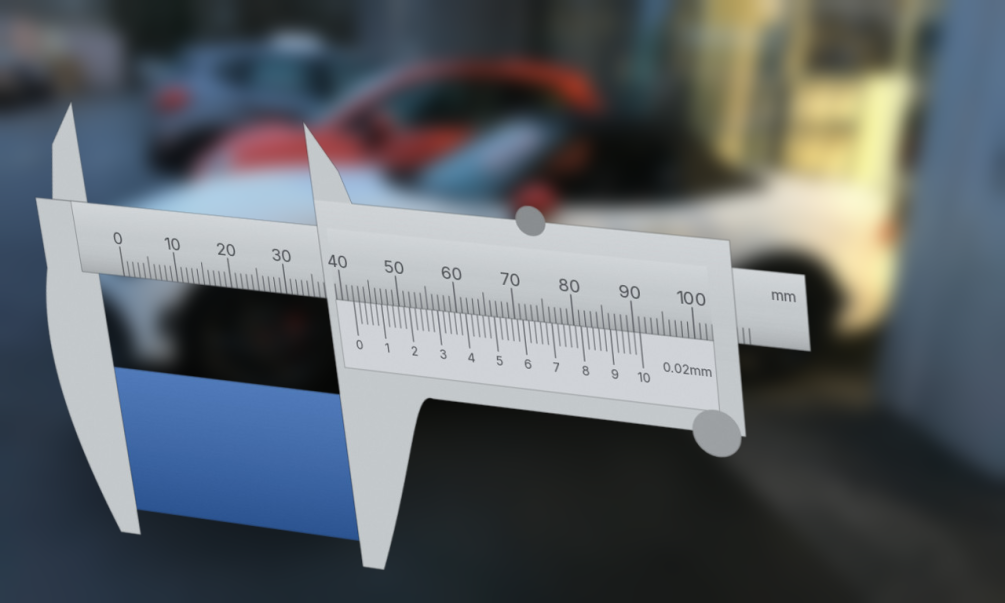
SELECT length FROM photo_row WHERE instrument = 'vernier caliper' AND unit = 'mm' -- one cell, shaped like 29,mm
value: 42.0,mm
